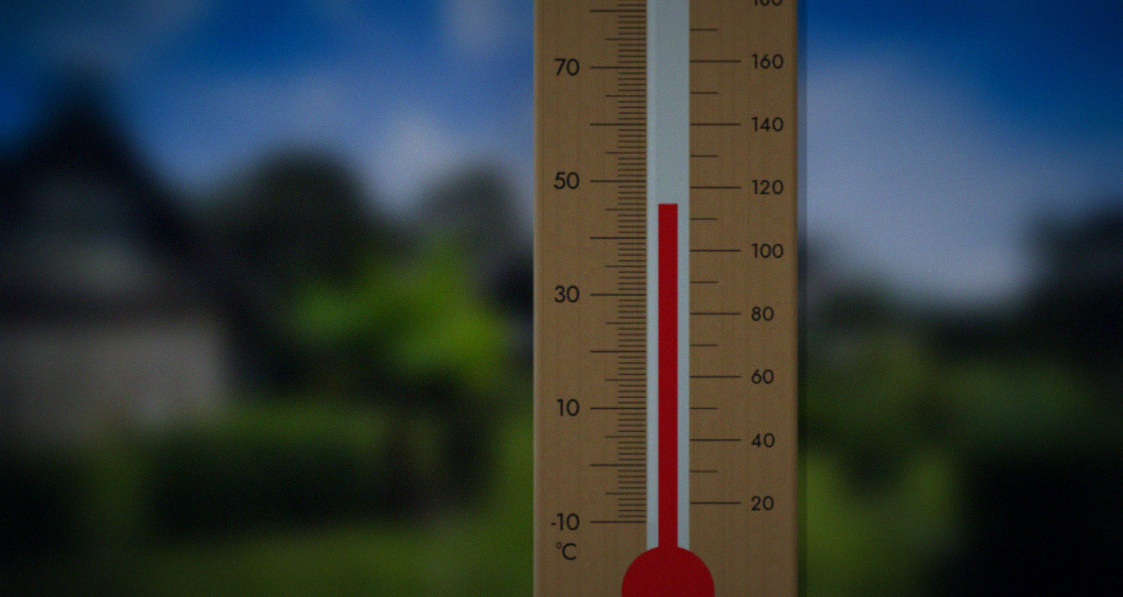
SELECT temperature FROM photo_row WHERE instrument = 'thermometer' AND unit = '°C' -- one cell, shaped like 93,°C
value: 46,°C
